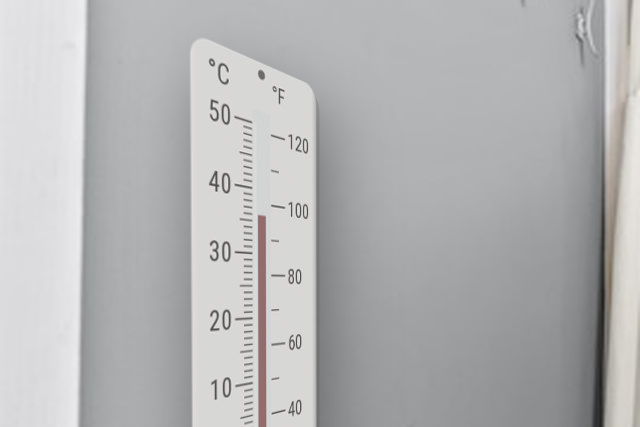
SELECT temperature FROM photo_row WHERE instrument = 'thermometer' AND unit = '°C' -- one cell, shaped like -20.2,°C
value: 36,°C
